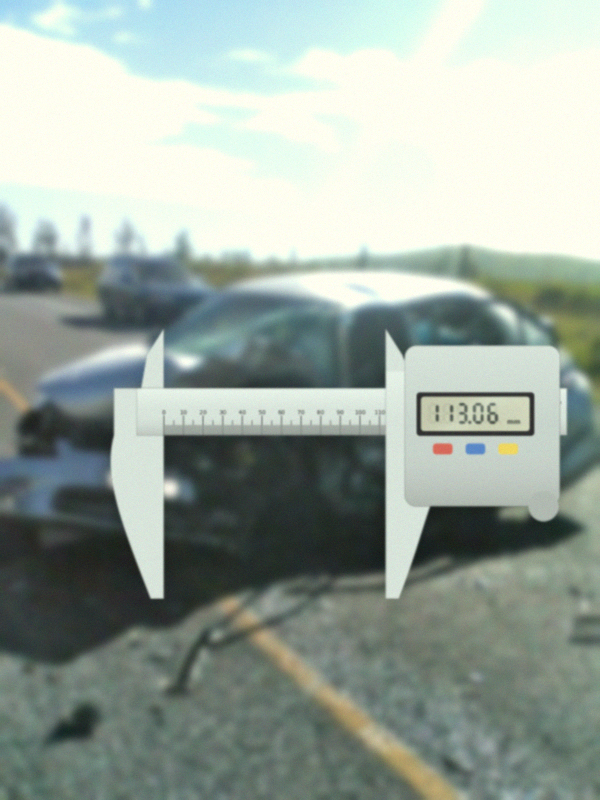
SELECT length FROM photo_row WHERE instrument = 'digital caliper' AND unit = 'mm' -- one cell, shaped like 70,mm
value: 113.06,mm
